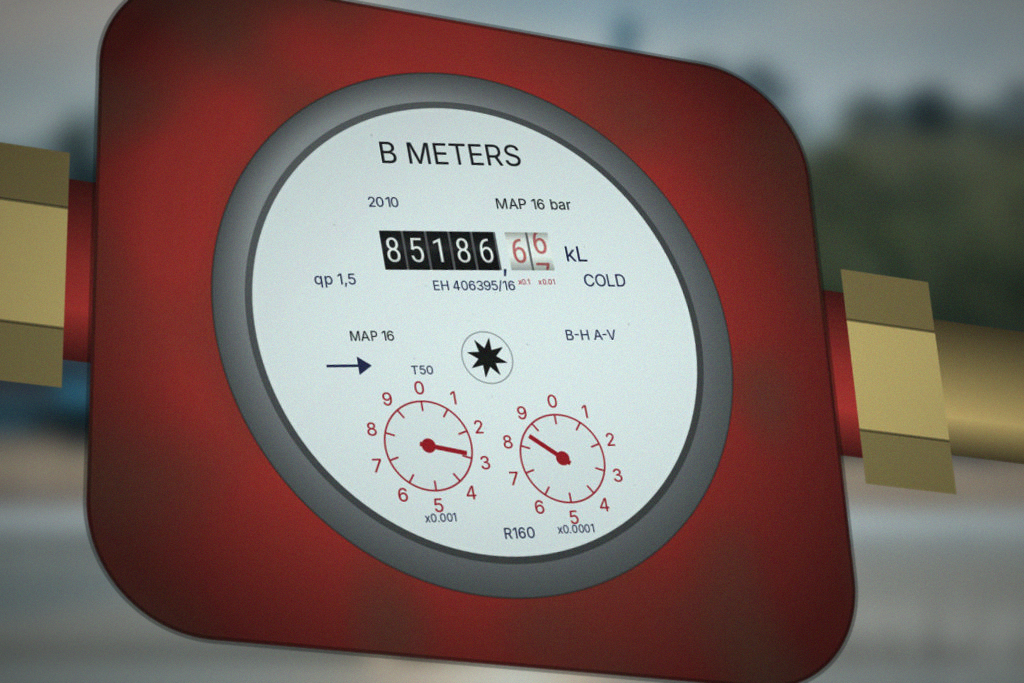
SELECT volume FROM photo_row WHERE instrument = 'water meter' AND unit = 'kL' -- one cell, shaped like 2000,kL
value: 85186.6628,kL
